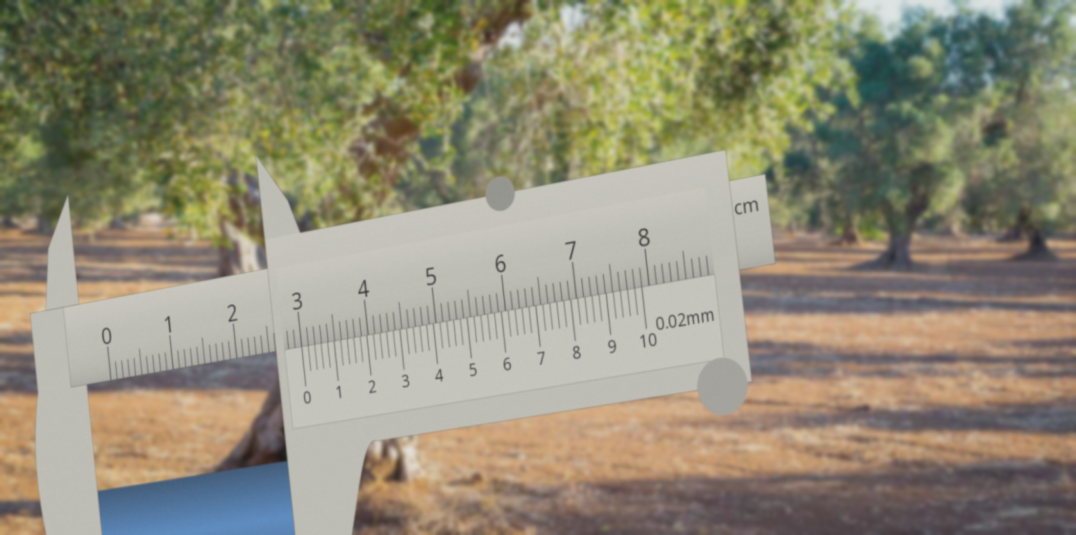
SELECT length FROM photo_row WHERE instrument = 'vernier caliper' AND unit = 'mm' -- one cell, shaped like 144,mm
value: 30.0,mm
